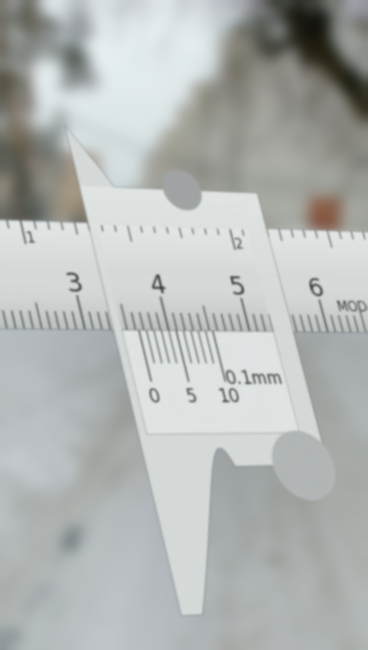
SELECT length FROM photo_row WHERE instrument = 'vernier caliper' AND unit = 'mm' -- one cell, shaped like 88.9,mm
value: 36.4,mm
